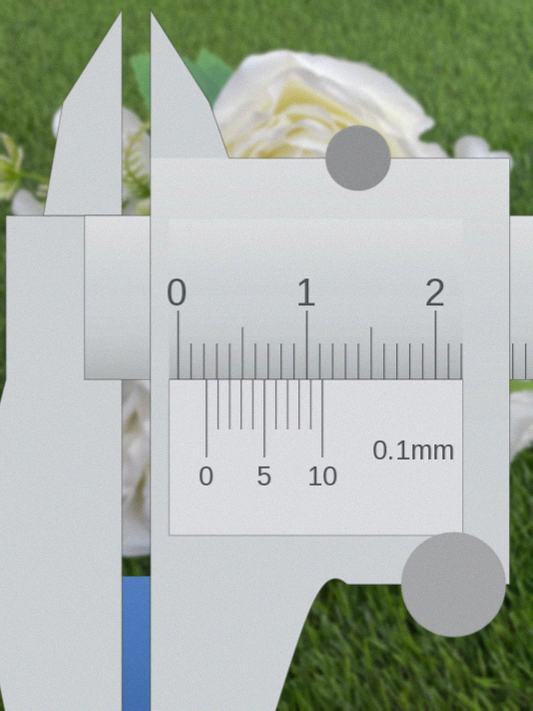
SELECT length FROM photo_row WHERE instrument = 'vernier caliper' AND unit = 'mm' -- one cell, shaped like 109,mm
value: 2.2,mm
